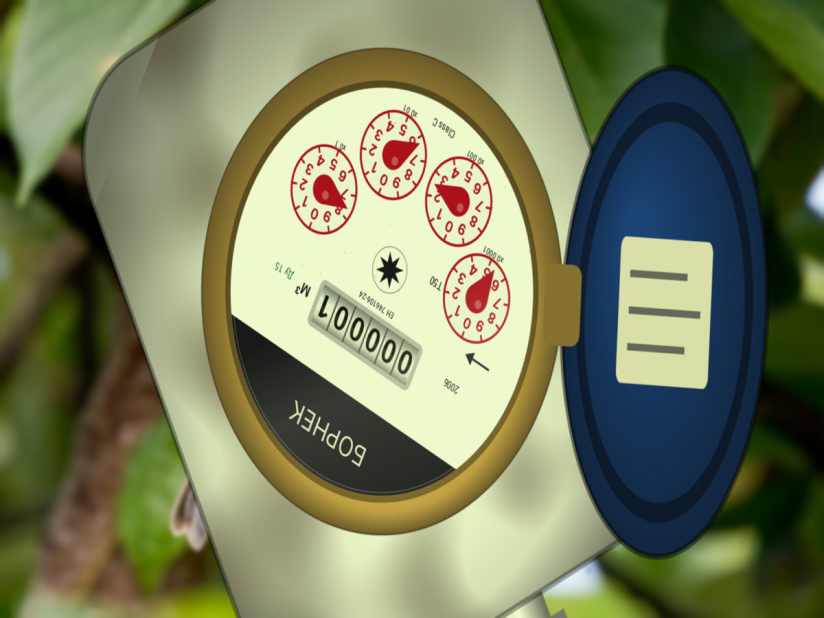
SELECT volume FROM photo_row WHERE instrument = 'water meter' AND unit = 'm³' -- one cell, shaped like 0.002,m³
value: 1.7625,m³
